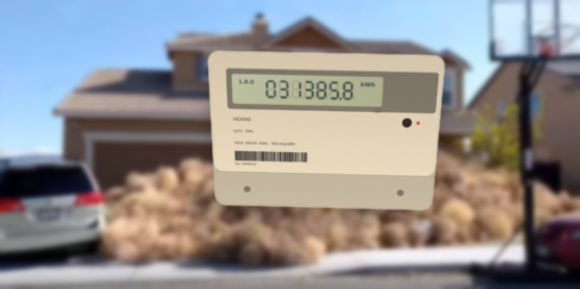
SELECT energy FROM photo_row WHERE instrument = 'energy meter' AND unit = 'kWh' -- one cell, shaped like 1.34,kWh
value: 31385.8,kWh
